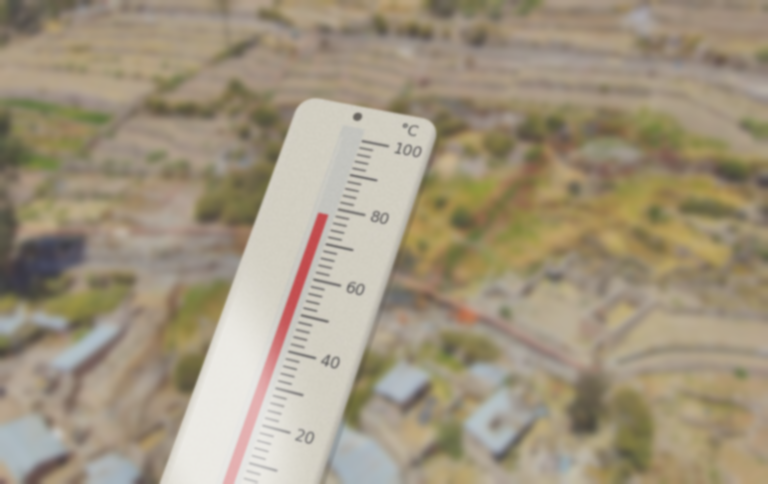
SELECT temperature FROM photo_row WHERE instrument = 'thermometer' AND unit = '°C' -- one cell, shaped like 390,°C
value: 78,°C
